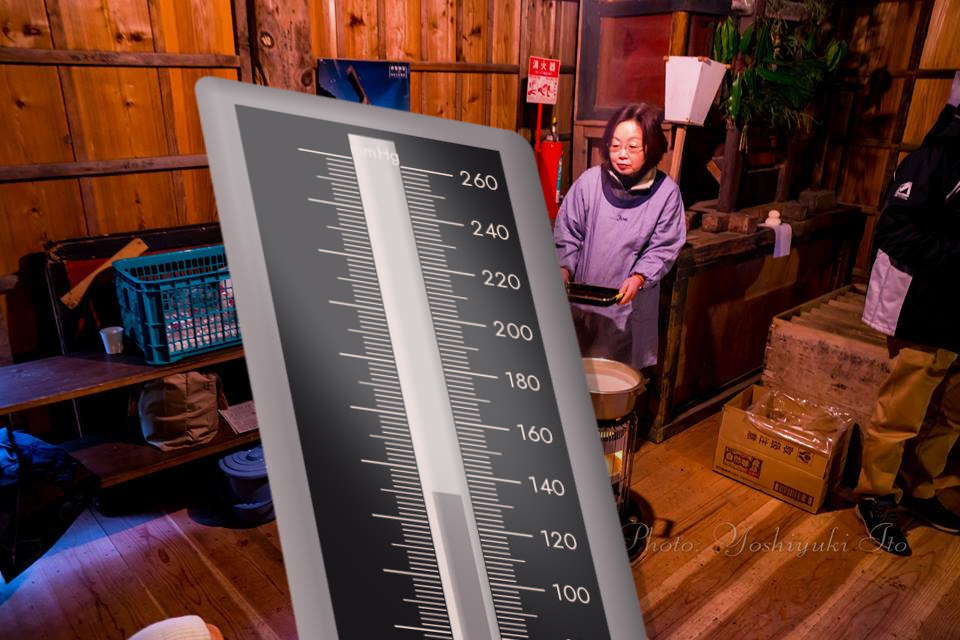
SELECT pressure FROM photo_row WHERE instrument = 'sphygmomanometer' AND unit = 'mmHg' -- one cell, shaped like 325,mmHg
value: 132,mmHg
